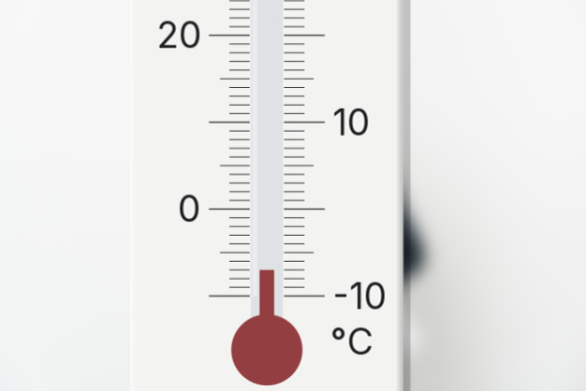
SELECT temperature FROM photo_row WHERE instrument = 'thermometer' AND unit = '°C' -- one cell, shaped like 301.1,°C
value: -7,°C
